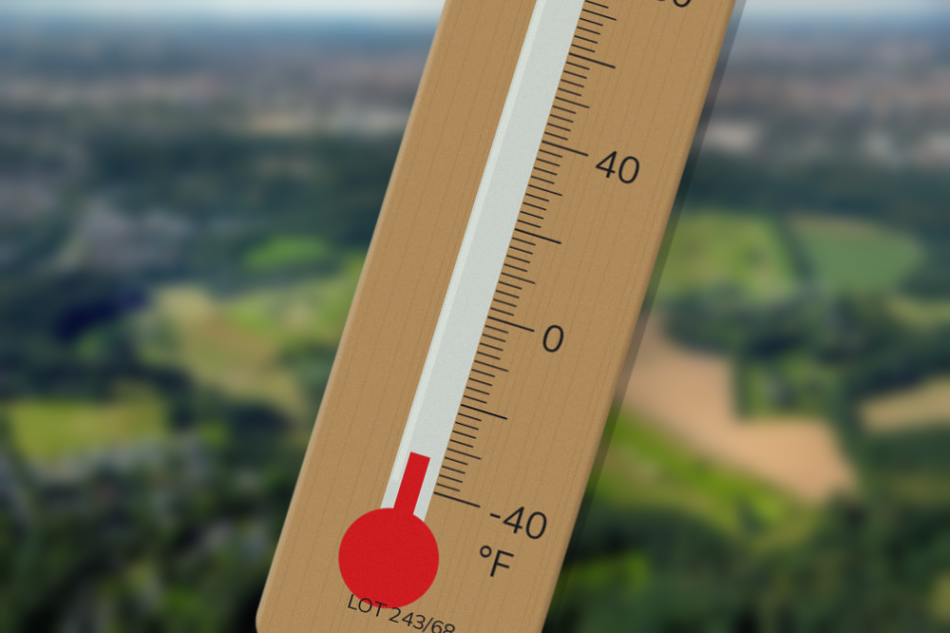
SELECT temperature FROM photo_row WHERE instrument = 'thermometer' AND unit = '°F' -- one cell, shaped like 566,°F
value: -33,°F
